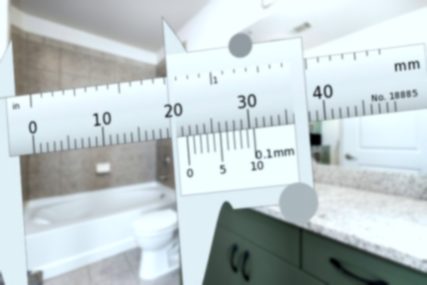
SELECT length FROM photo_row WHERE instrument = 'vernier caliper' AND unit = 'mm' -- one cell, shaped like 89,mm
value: 21.6,mm
